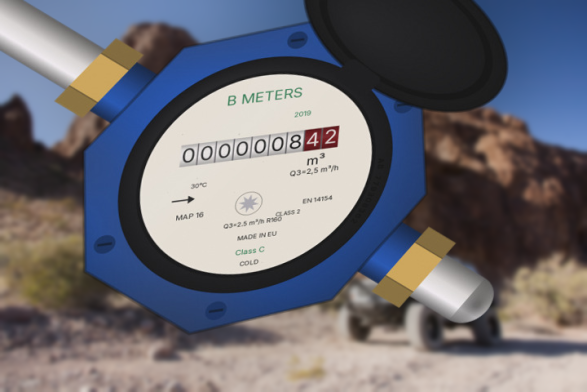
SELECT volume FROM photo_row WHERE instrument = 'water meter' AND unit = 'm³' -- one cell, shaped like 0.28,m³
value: 8.42,m³
